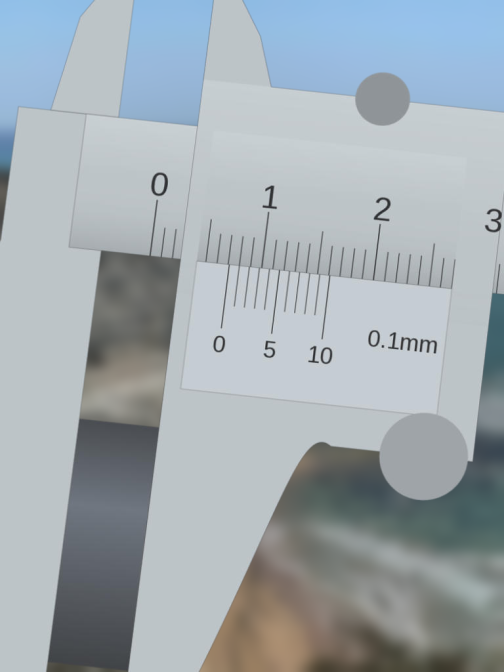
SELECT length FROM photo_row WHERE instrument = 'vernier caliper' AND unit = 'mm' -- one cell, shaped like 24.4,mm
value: 7.1,mm
